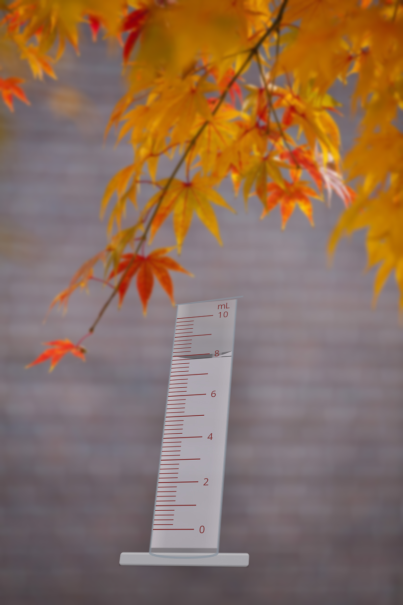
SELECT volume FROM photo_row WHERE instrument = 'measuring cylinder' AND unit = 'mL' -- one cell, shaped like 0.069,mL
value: 7.8,mL
